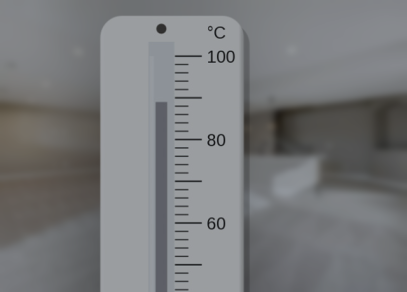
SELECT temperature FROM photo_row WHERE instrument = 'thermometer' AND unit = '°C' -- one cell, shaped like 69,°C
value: 89,°C
